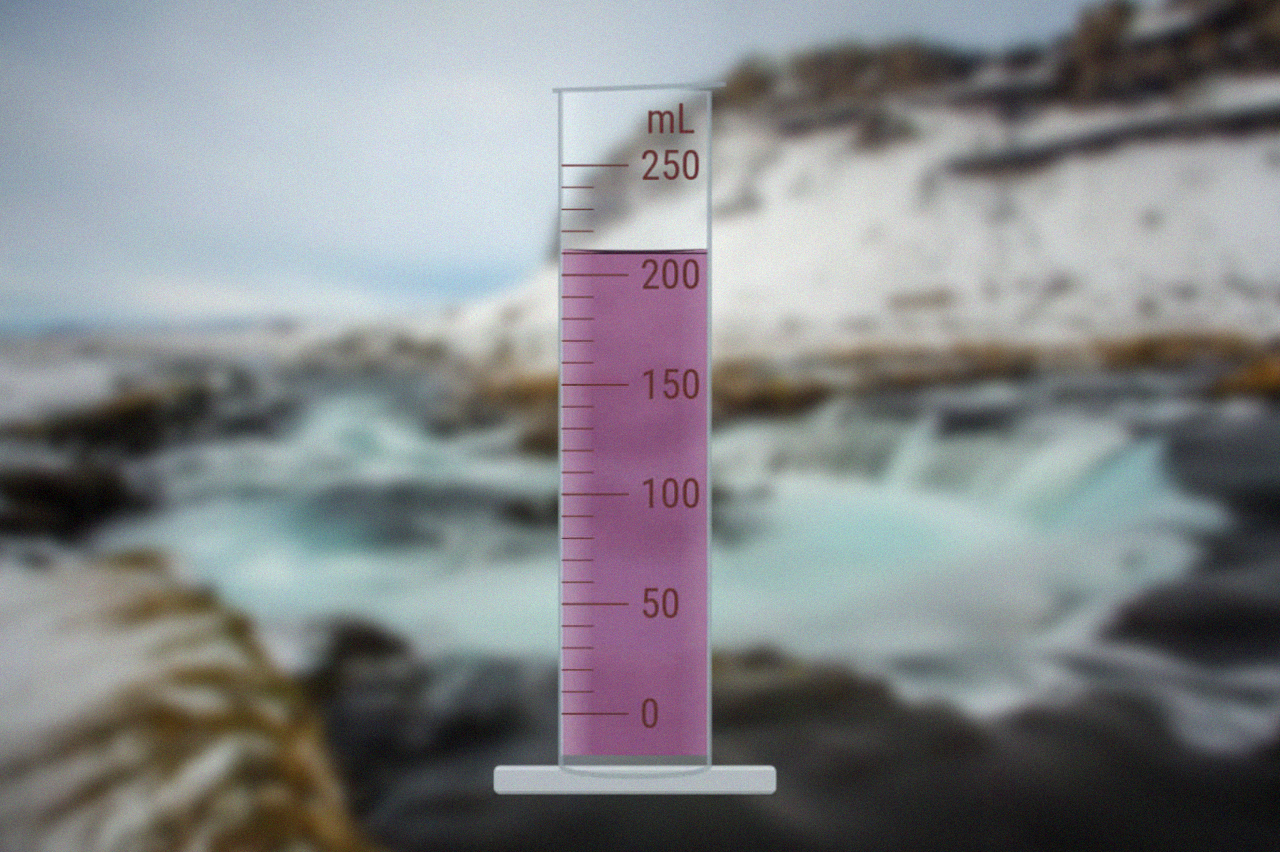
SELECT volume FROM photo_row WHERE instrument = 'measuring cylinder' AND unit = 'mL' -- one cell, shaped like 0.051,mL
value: 210,mL
